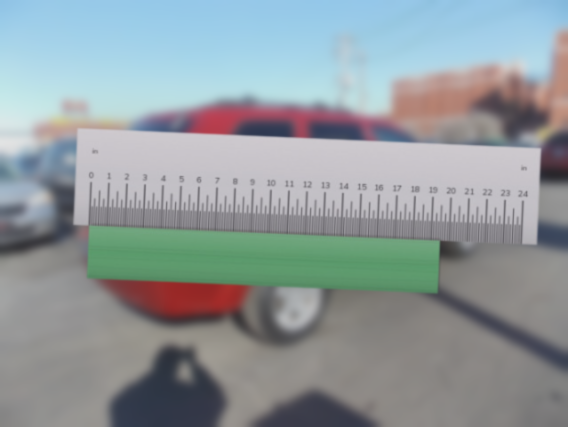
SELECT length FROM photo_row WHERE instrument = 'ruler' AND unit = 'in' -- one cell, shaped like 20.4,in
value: 19.5,in
